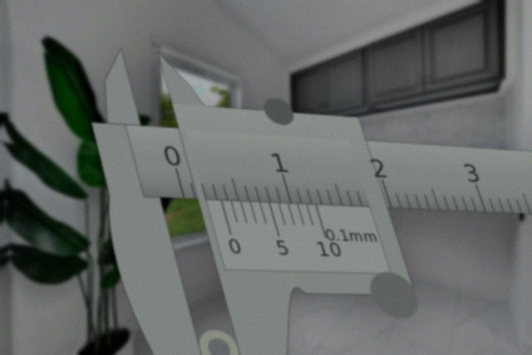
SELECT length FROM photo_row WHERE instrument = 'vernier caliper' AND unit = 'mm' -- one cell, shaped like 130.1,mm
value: 3.4,mm
